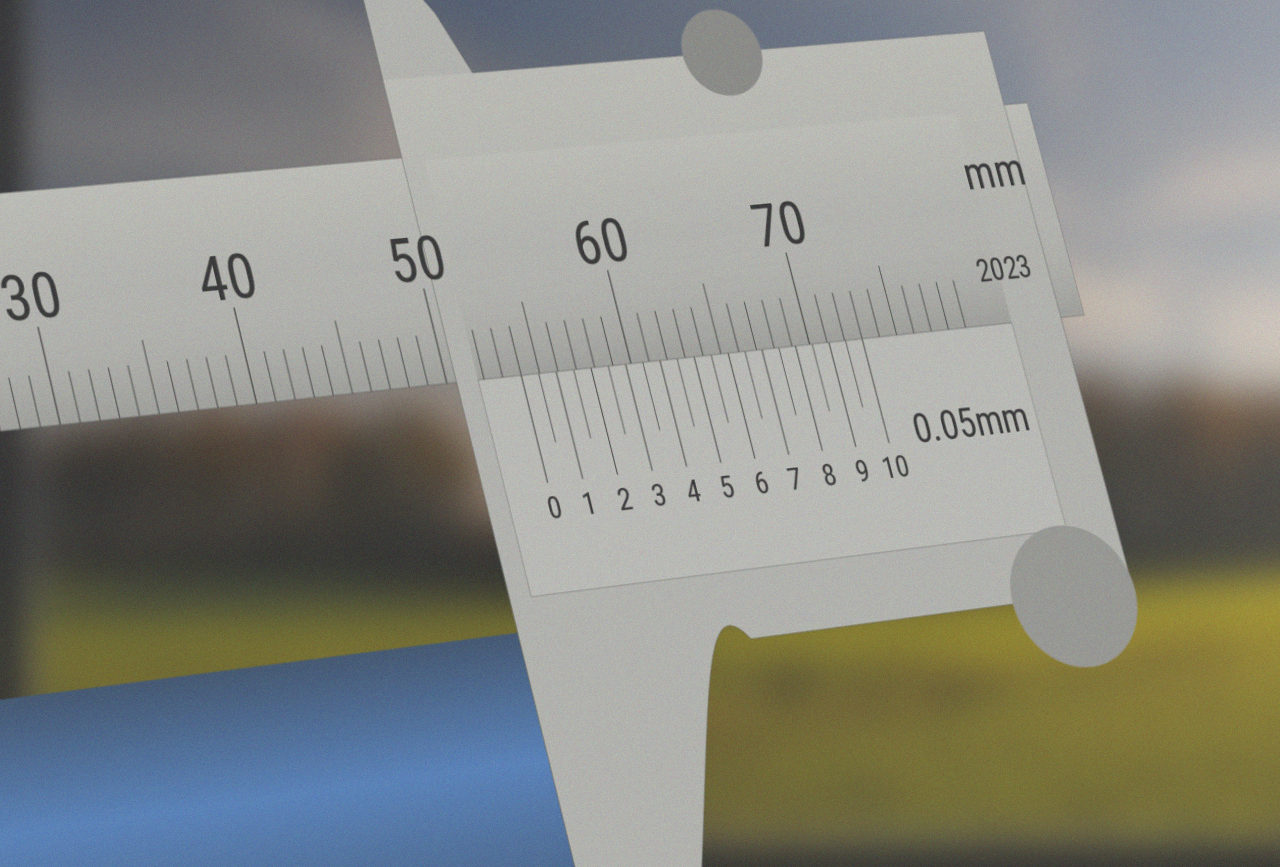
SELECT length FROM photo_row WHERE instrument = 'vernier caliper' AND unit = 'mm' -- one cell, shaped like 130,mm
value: 54.0,mm
